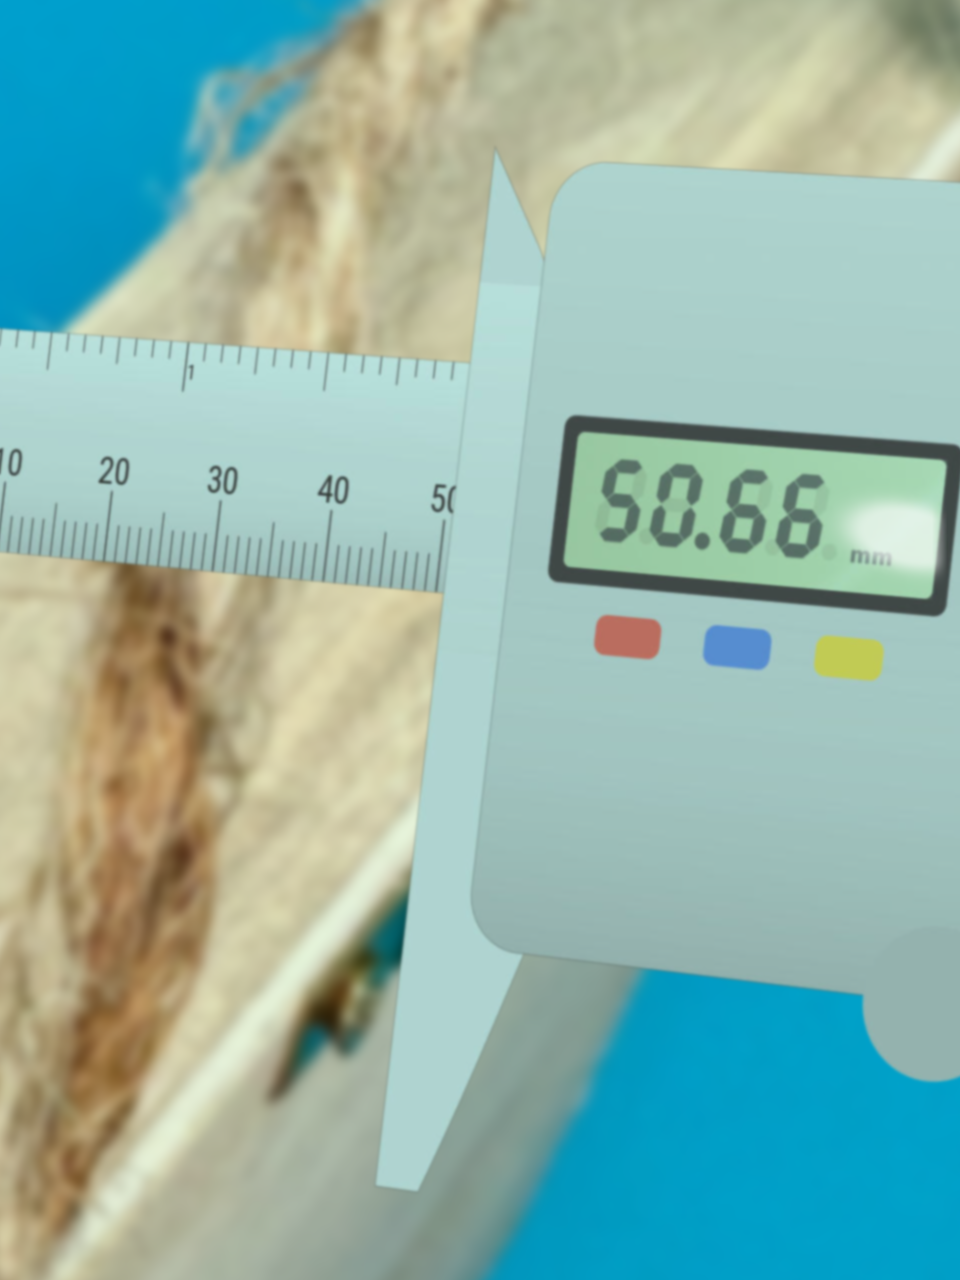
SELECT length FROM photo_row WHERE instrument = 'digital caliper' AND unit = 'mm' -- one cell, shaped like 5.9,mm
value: 50.66,mm
